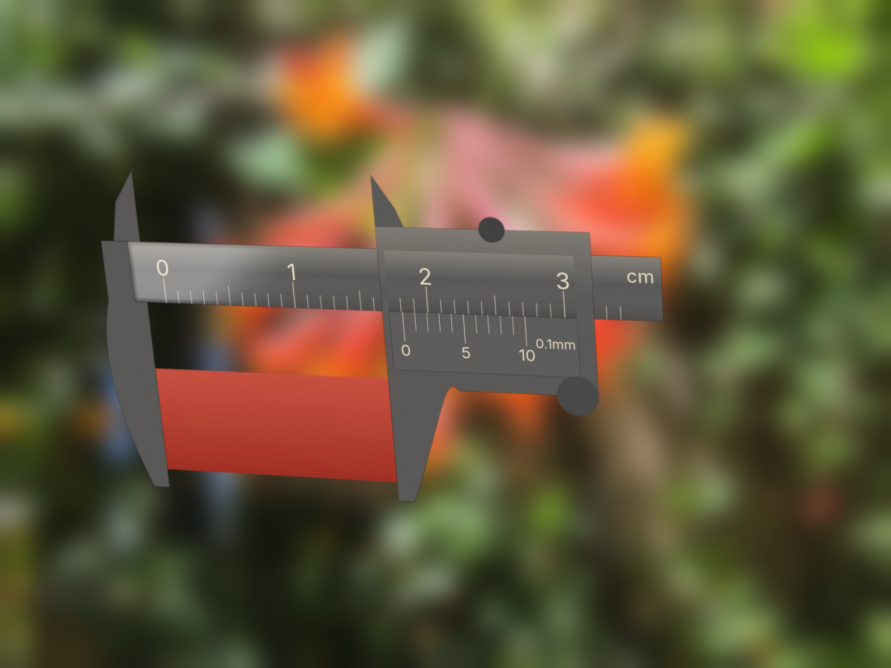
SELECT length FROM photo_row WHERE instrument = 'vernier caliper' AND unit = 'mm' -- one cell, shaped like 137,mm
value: 18.1,mm
